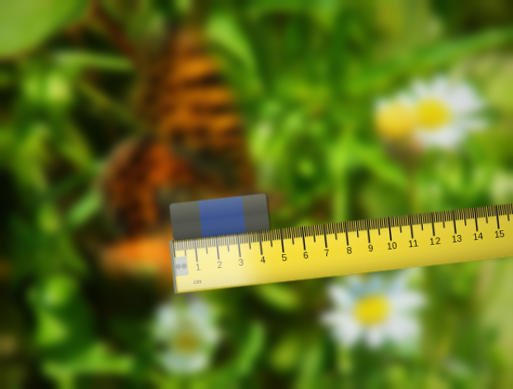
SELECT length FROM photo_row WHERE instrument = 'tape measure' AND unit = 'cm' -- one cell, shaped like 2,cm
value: 4.5,cm
